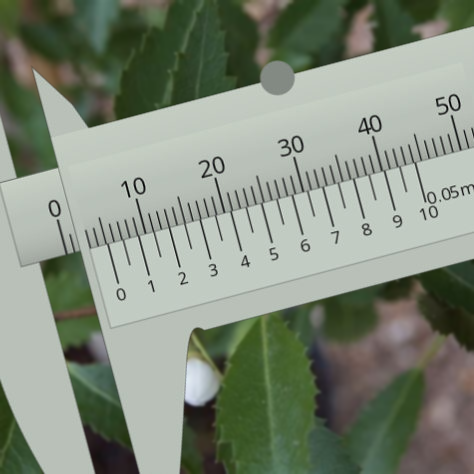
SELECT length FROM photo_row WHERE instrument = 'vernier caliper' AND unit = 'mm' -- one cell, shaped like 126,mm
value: 5.2,mm
